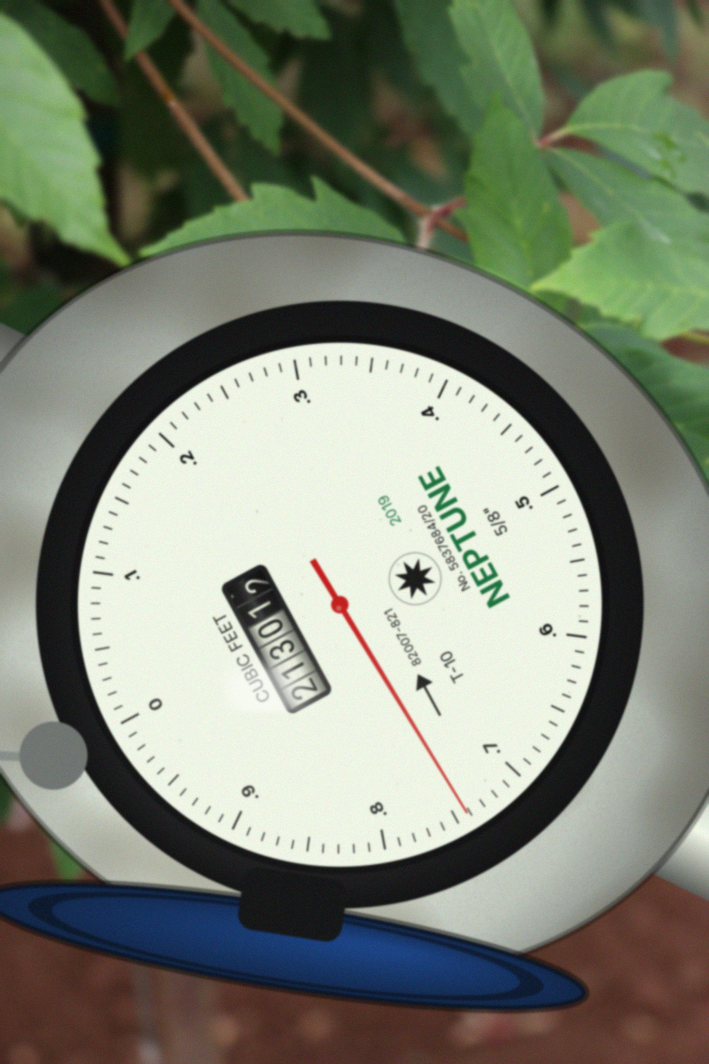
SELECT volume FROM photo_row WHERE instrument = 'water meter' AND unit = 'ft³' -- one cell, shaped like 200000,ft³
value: 213011.74,ft³
